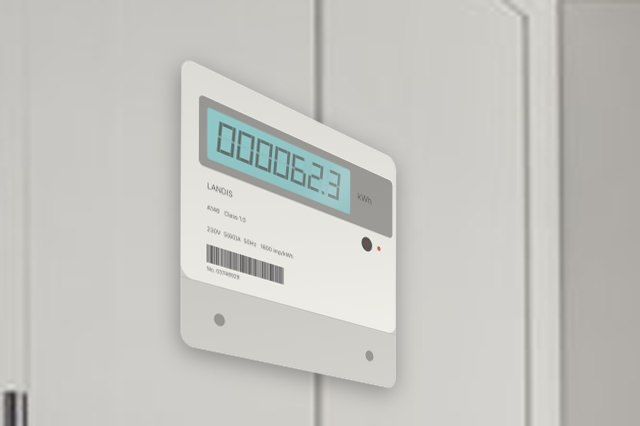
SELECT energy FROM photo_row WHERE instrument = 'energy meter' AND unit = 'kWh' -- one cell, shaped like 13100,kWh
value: 62.3,kWh
